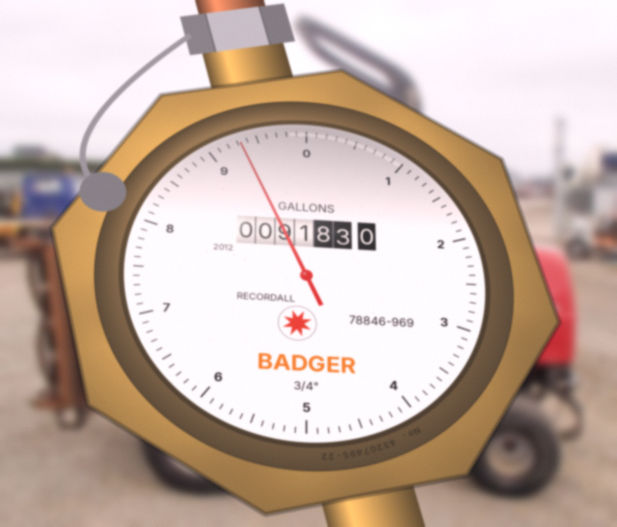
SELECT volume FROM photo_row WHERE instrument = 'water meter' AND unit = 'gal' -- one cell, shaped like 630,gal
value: 91829.3,gal
